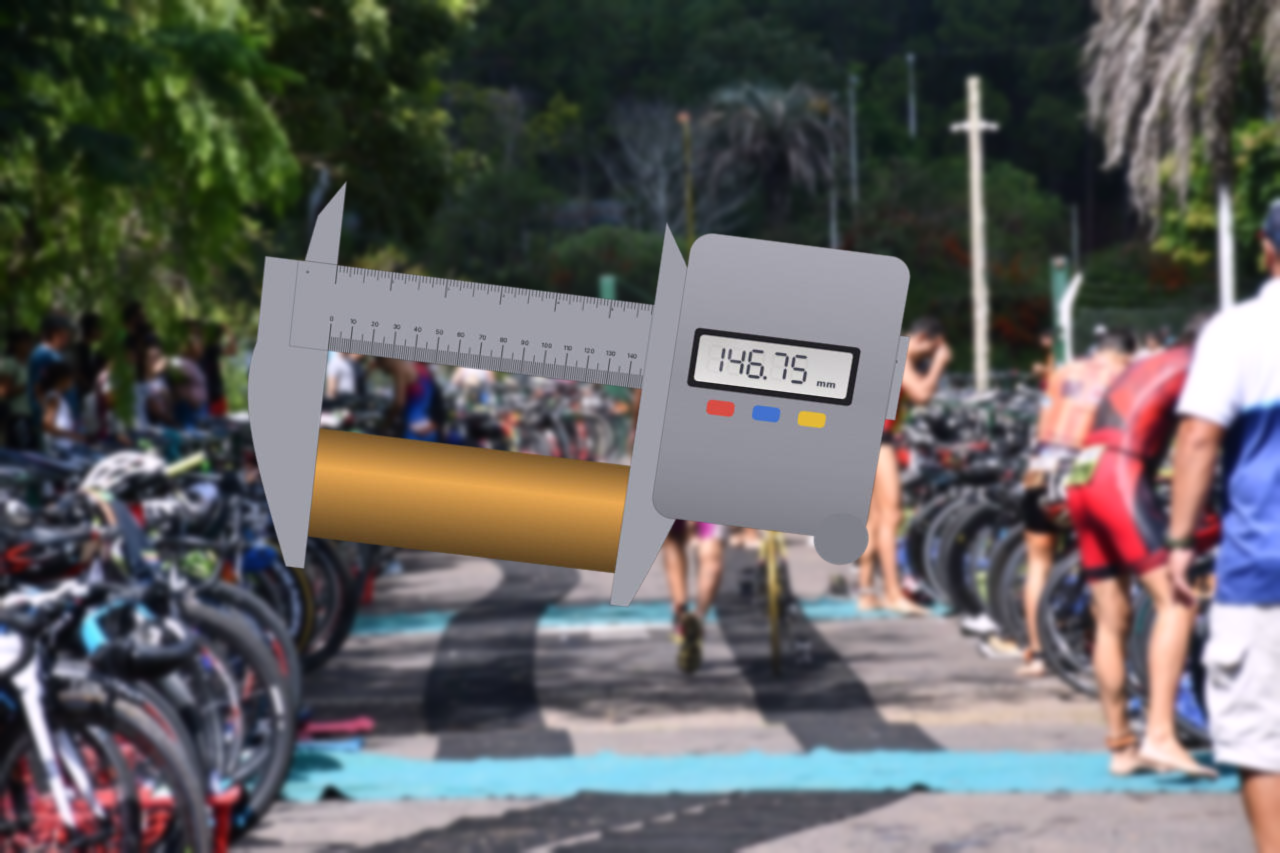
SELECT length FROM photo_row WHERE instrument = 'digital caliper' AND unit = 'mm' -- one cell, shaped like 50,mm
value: 146.75,mm
